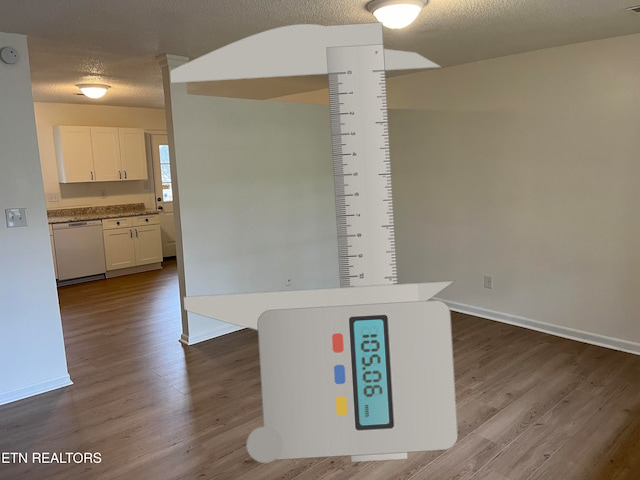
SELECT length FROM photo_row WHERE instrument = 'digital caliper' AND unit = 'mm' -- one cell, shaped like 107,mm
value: 105.06,mm
